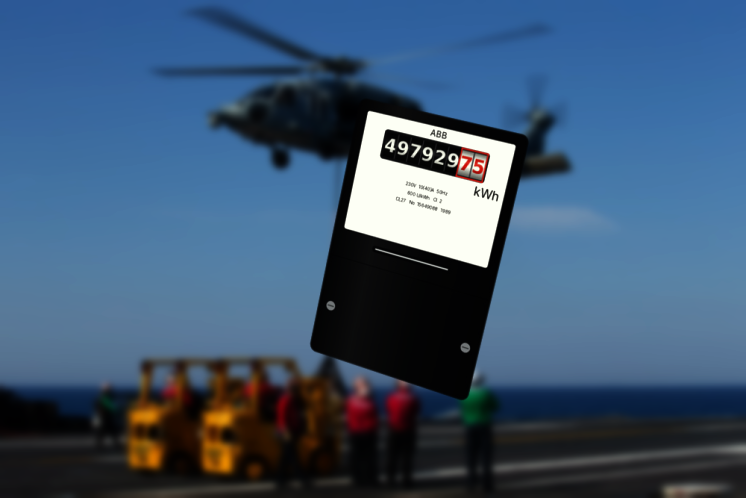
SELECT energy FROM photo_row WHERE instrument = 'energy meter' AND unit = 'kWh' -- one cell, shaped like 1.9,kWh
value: 497929.75,kWh
